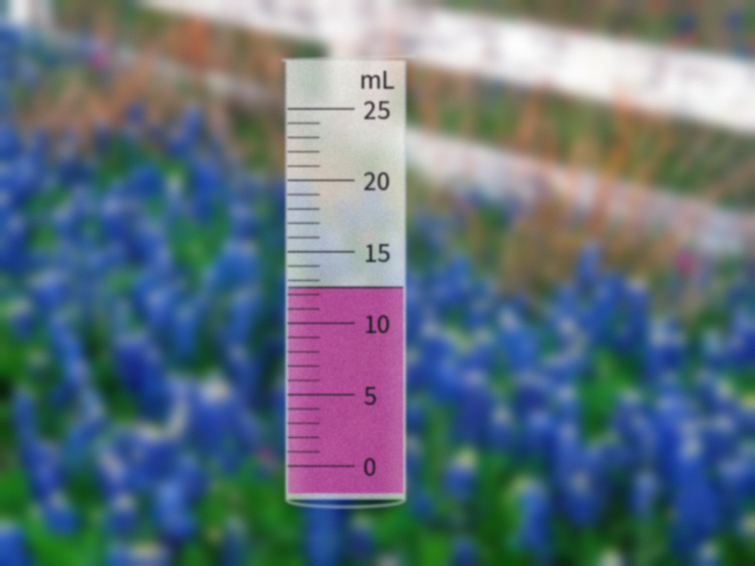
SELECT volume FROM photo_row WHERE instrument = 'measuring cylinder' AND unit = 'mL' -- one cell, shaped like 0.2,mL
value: 12.5,mL
